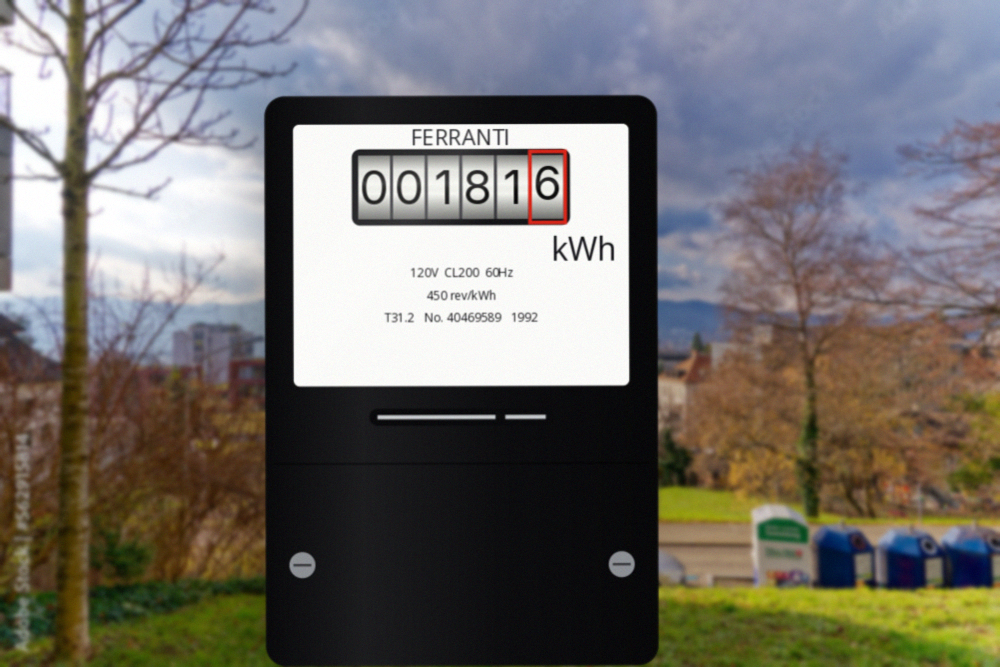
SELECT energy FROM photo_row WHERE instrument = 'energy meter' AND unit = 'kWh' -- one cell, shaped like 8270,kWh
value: 181.6,kWh
